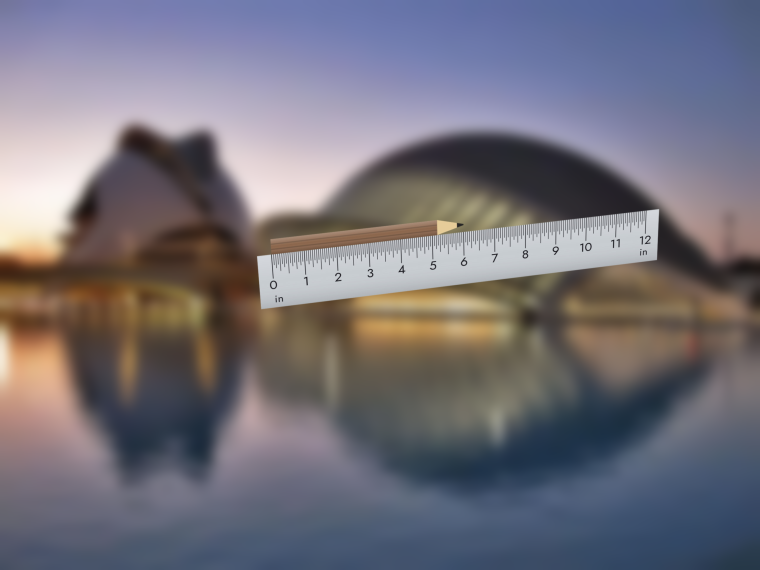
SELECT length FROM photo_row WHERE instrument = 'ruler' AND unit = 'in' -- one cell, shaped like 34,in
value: 6,in
